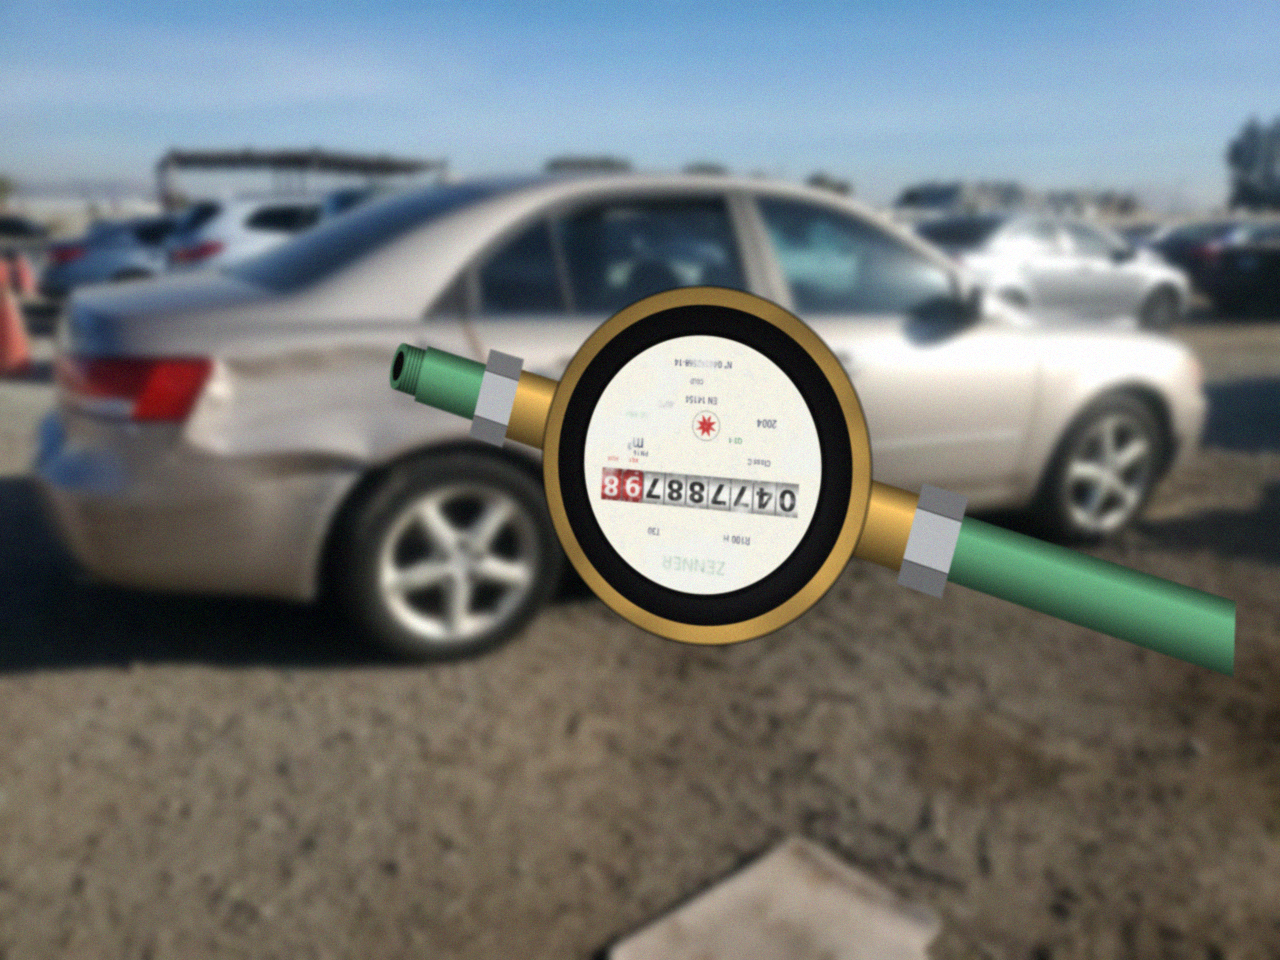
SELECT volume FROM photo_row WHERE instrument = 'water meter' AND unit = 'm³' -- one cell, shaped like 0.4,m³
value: 477887.98,m³
